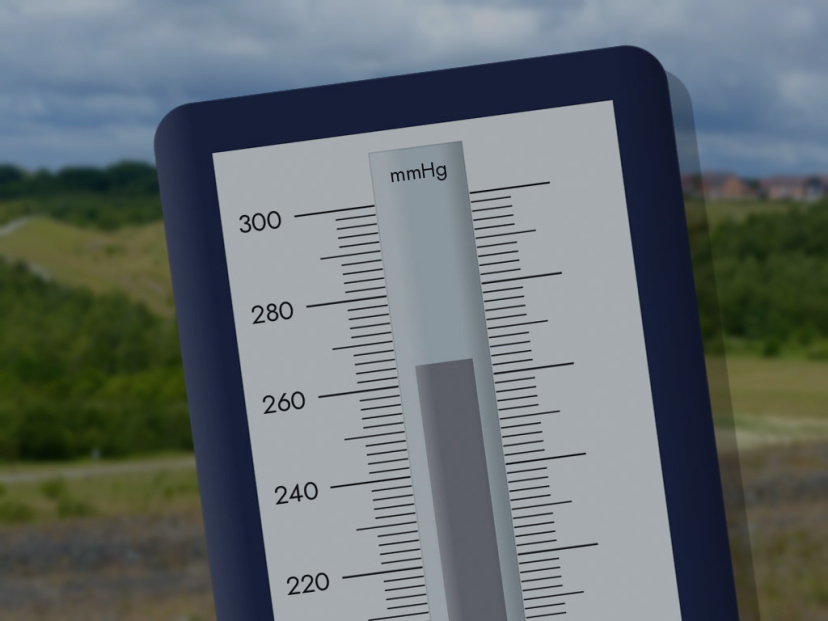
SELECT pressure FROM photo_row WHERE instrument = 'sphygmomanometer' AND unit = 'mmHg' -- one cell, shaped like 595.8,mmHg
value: 264,mmHg
